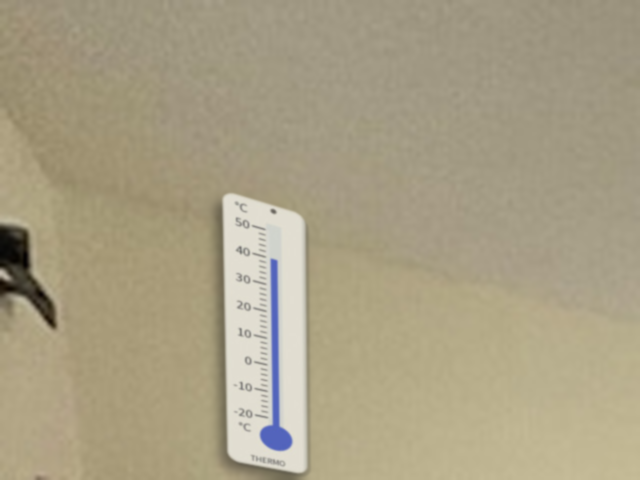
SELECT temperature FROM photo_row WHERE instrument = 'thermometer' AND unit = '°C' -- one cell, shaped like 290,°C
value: 40,°C
